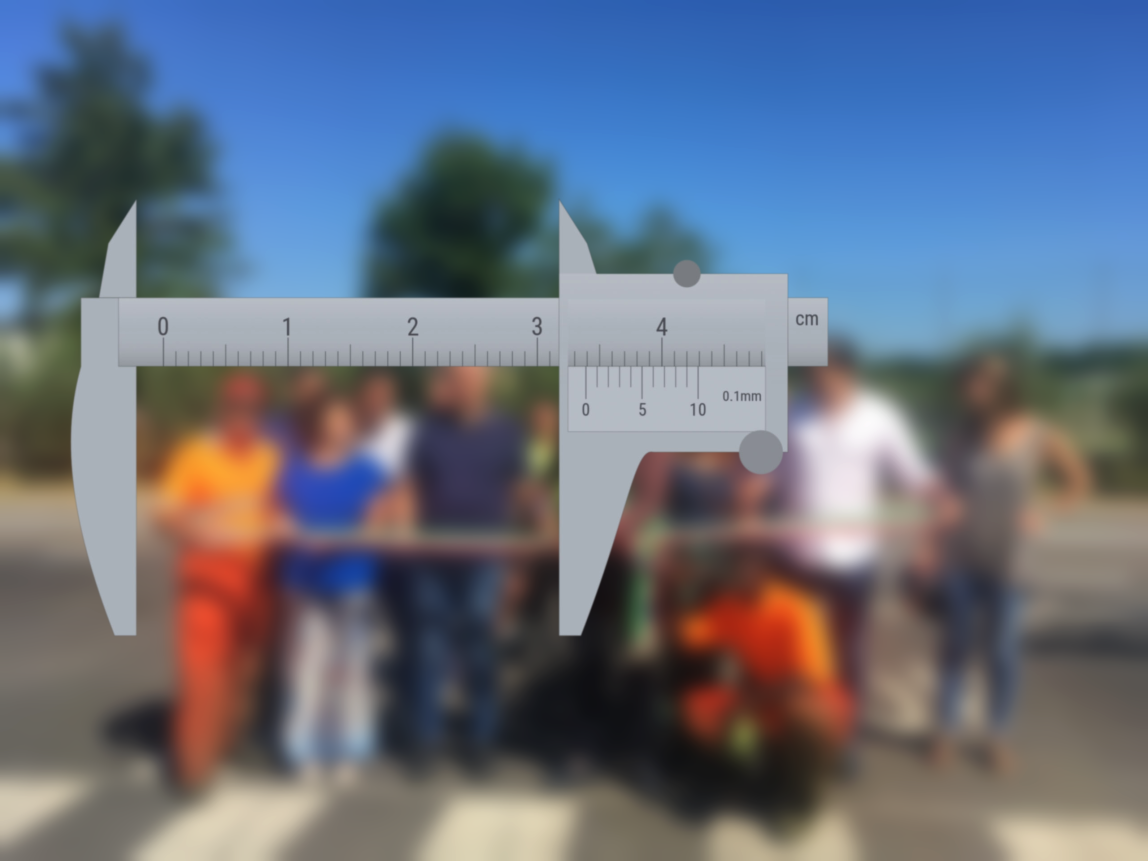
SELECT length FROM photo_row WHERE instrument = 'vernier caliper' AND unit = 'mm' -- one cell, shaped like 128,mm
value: 33.9,mm
